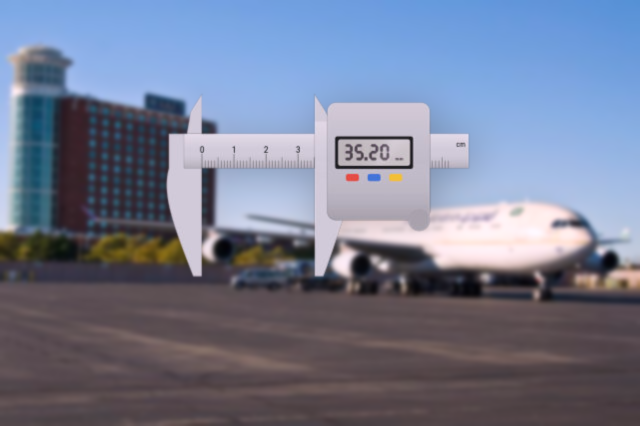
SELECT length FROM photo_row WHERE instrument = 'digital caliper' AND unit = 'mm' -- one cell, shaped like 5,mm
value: 35.20,mm
